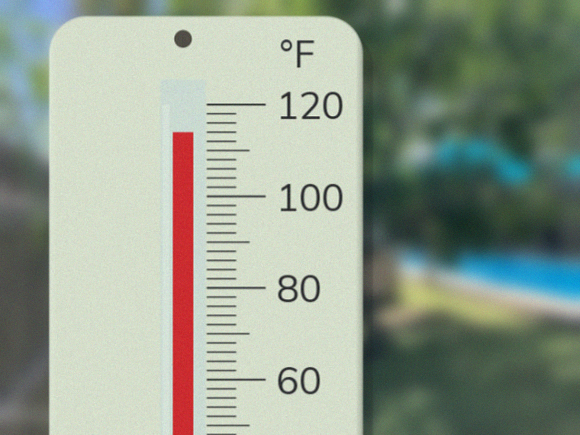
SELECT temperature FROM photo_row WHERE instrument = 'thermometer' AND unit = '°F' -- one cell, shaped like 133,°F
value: 114,°F
